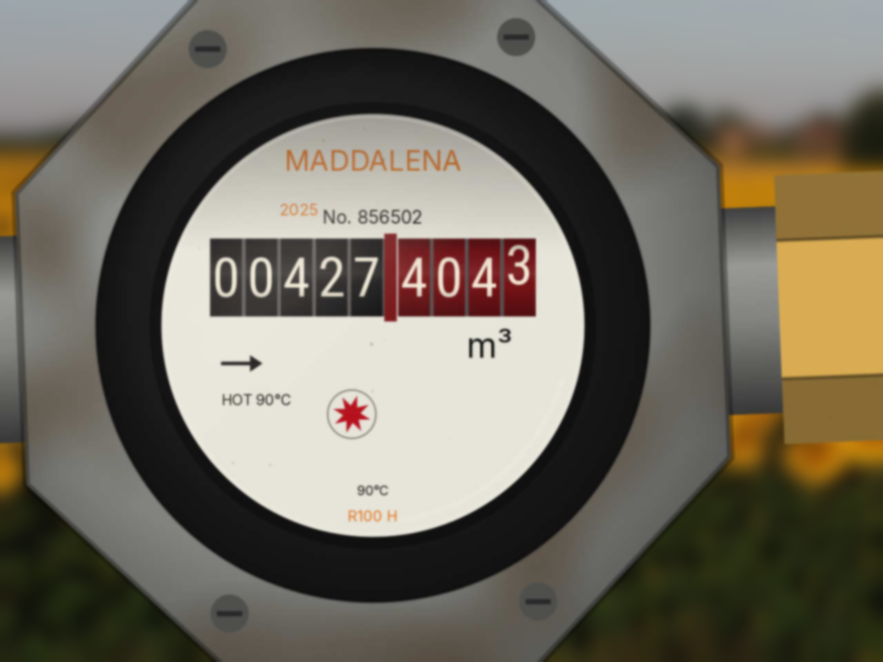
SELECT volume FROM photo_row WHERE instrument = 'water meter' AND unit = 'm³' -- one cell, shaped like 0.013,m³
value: 427.4043,m³
